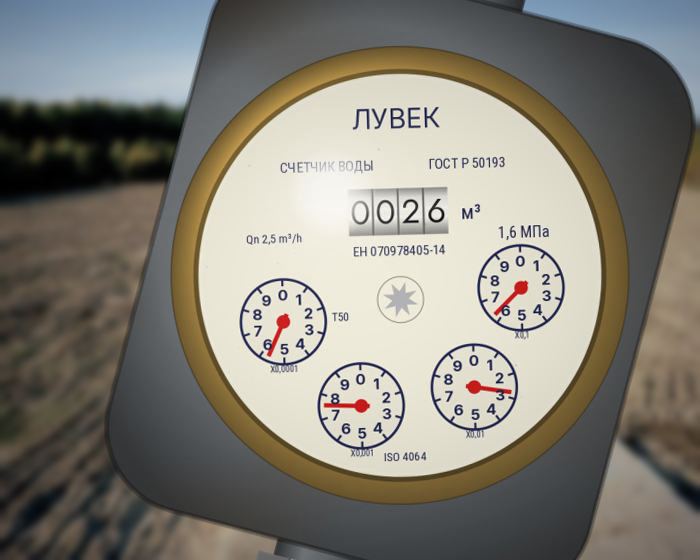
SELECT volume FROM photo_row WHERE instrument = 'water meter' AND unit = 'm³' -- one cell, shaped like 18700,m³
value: 26.6275,m³
